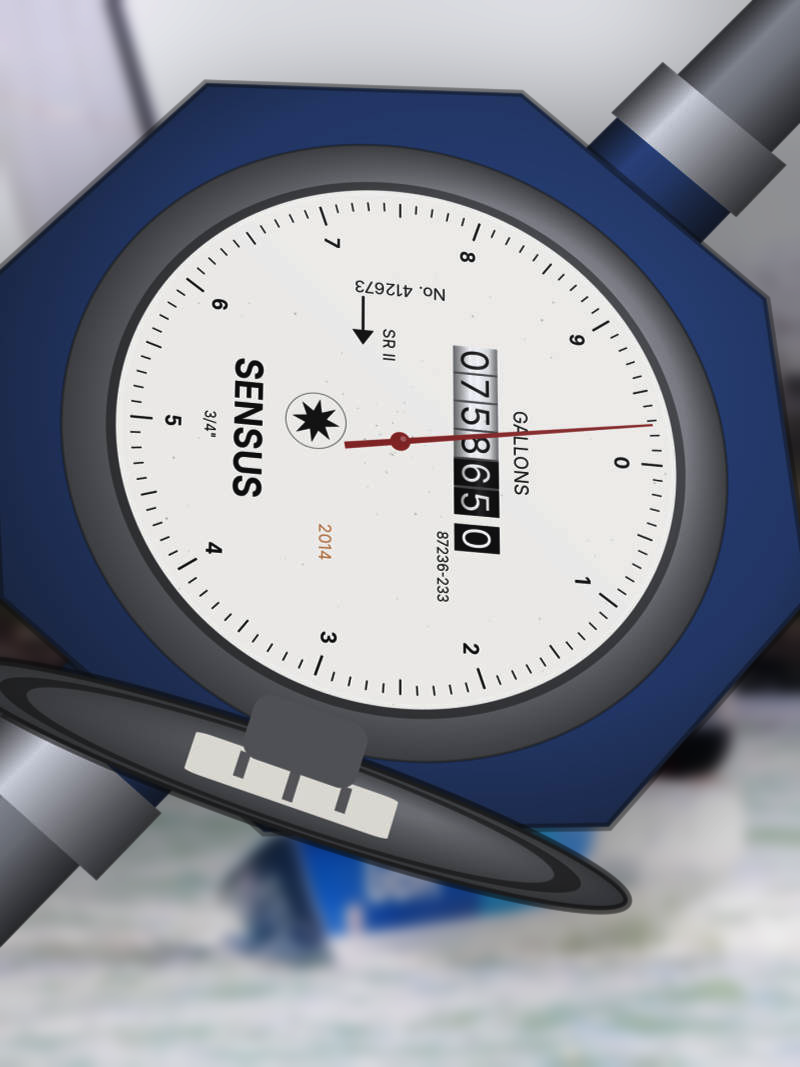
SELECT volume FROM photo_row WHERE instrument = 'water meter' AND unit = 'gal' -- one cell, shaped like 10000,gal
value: 758649.7,gal
